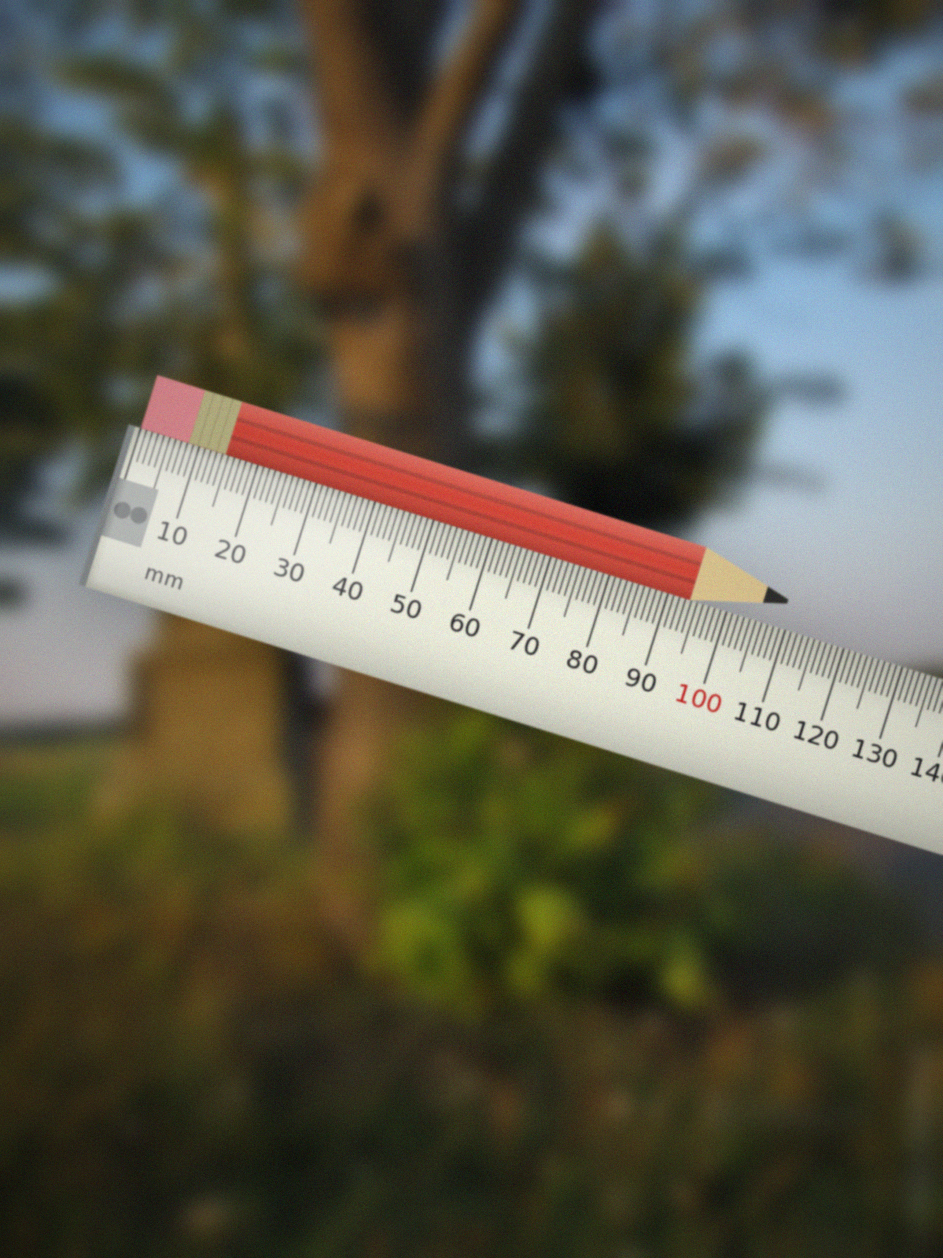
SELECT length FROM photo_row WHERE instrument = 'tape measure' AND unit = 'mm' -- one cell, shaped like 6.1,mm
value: 109,mm
